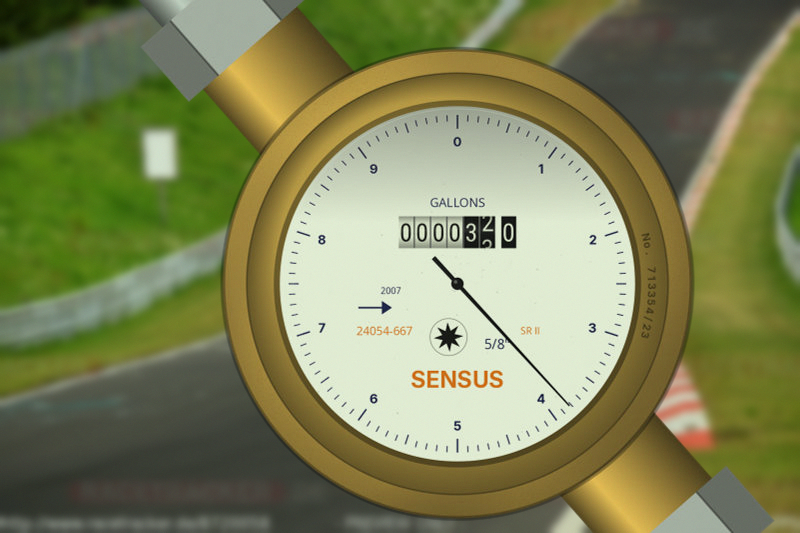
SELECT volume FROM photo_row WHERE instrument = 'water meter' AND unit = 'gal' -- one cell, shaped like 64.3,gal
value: 323.8,gal
